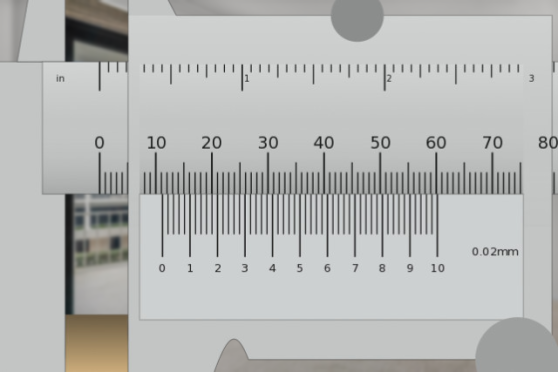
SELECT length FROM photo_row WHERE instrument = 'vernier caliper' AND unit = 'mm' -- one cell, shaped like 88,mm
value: 11.2,mm
